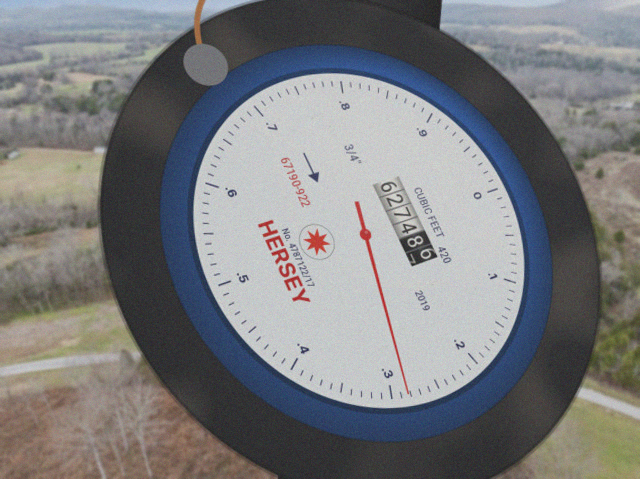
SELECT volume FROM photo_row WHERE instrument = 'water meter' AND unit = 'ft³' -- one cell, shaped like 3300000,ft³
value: 627486.28,ft³
